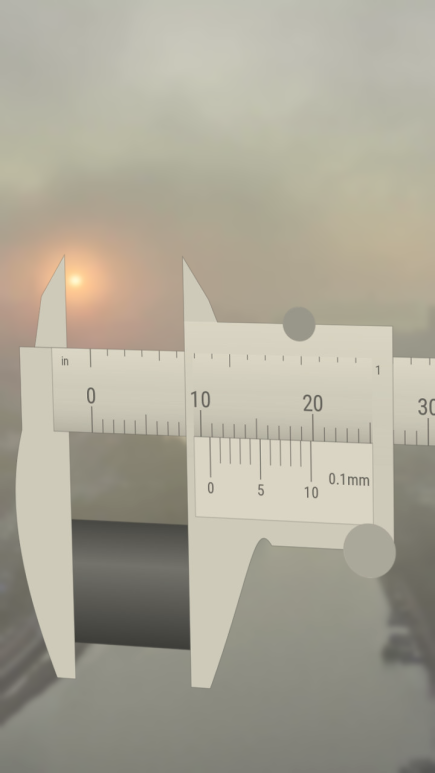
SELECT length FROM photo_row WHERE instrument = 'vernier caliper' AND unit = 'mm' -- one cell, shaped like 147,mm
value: 10.8,mm
